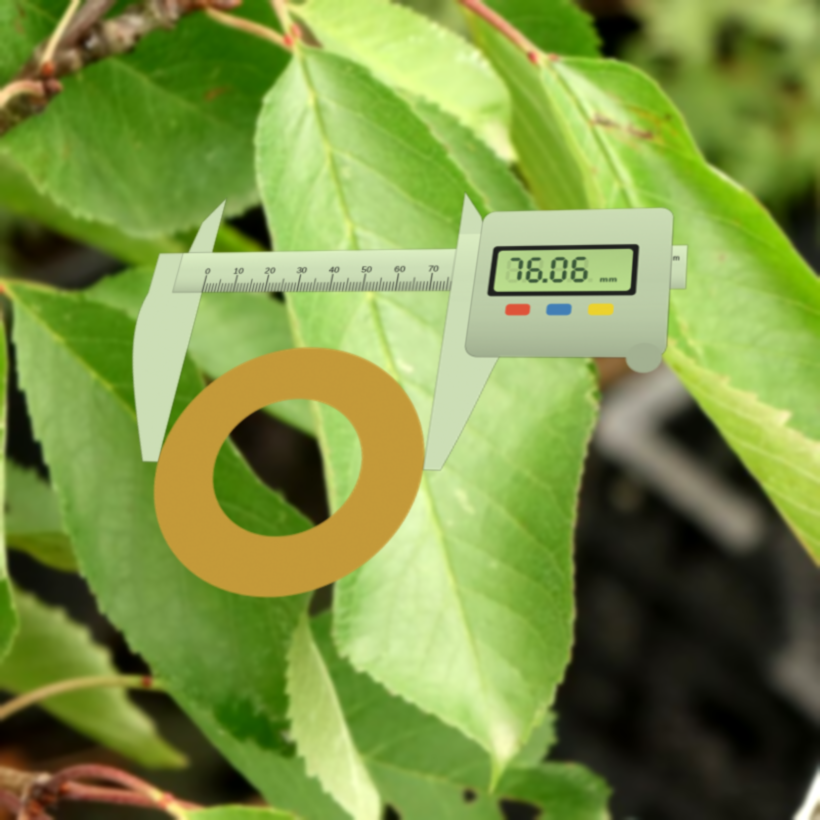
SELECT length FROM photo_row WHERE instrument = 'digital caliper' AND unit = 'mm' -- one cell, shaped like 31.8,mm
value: 76.06,mm
